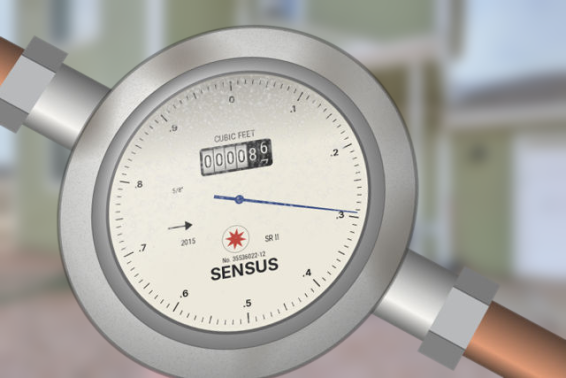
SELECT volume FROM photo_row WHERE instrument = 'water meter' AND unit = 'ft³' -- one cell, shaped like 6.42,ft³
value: 86.29,ft³
